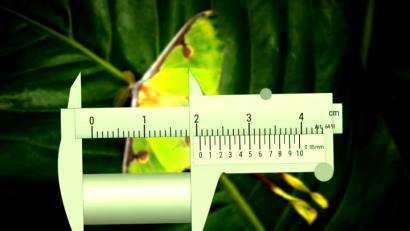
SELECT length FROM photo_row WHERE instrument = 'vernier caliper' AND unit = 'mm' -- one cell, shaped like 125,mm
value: 20.6,mm
